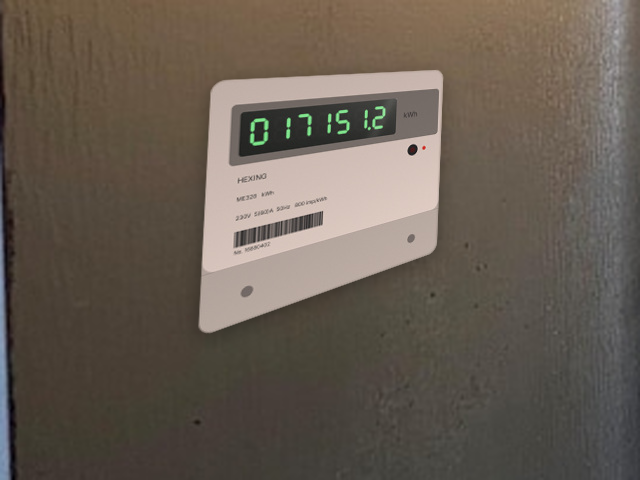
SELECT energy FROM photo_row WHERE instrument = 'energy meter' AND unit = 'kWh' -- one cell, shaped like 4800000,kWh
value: 17151.2,kWh
